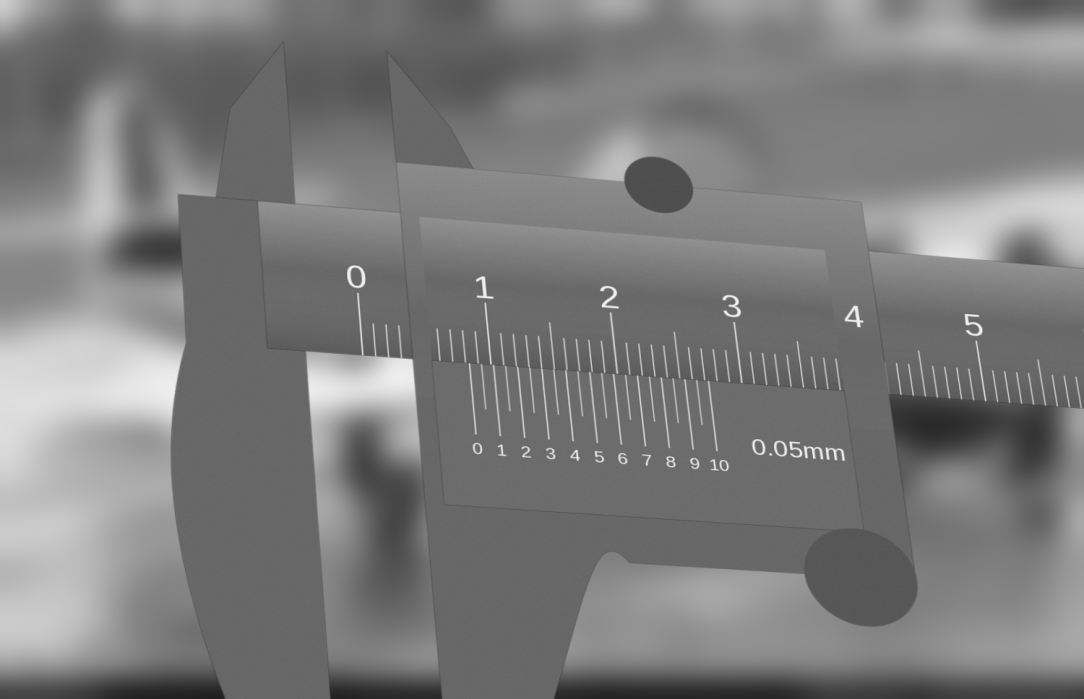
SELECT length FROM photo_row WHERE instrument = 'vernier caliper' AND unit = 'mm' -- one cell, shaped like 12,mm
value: 8.3,mm
